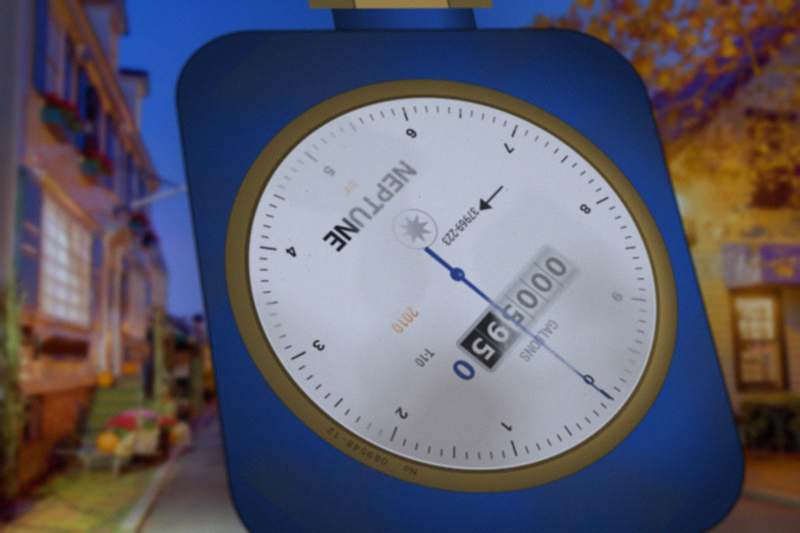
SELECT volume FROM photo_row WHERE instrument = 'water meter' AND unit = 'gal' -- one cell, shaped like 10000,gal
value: 5950.0,gal
